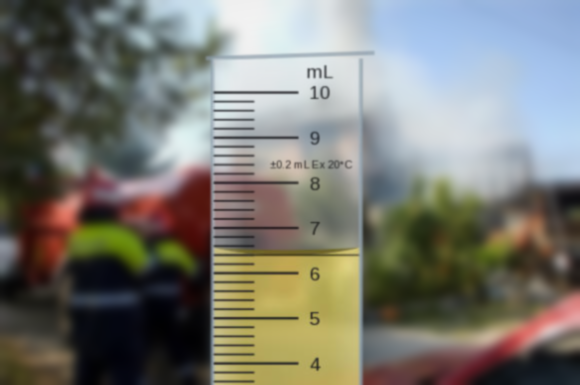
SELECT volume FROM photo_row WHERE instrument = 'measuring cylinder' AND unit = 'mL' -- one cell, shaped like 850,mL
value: 6.4,mL
